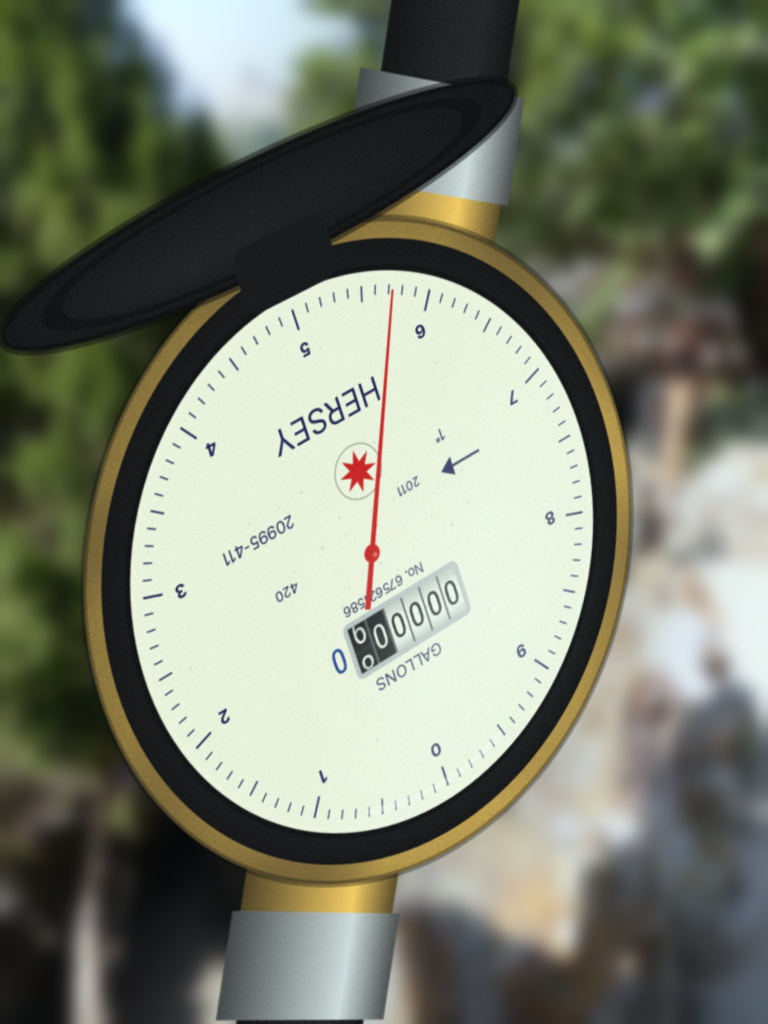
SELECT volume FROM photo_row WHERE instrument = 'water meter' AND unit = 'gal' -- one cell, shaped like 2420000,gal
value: 85.7,gal
